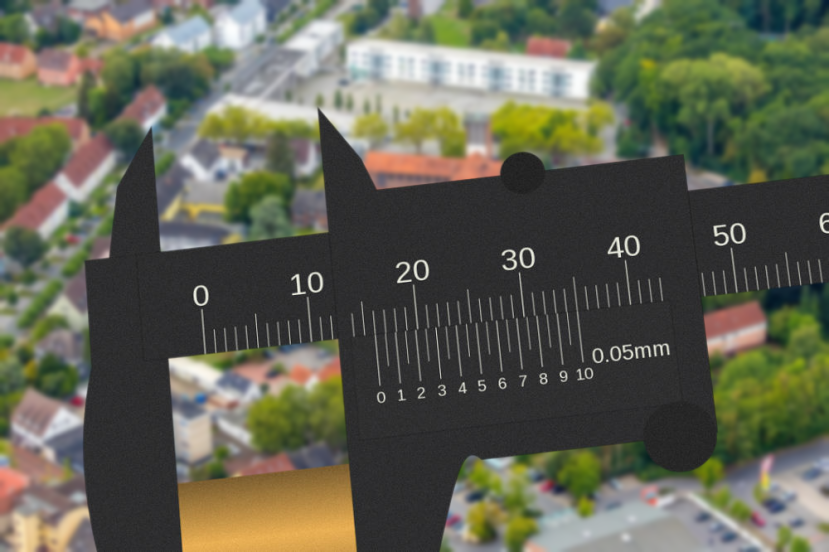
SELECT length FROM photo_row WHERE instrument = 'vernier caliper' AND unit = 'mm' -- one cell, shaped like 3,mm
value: 16.0,mm
